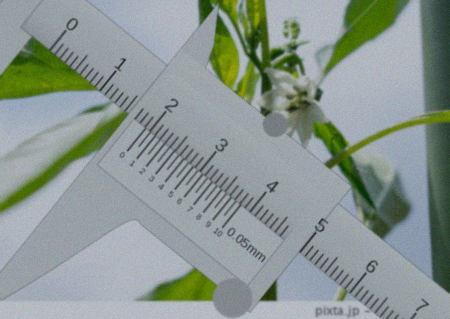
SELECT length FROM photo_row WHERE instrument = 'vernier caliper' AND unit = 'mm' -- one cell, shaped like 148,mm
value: 19.2,mm
